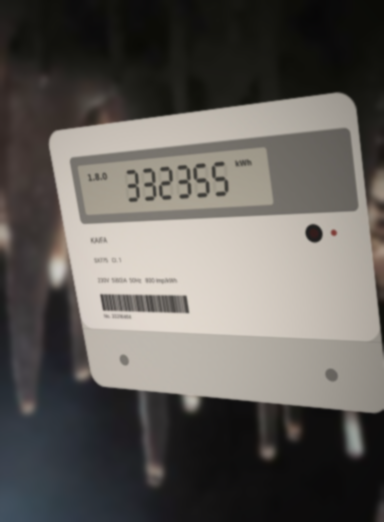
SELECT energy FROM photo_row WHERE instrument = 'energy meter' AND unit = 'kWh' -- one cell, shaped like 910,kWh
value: 332355,kWh
